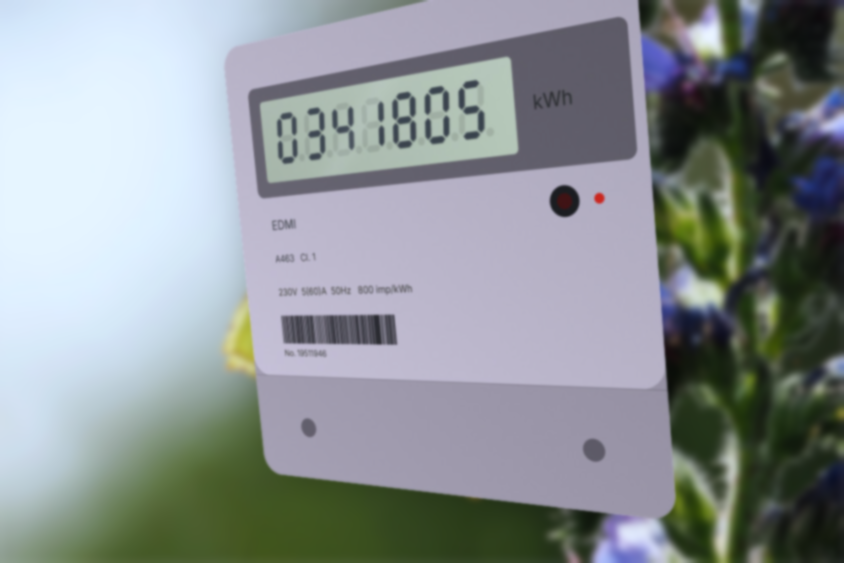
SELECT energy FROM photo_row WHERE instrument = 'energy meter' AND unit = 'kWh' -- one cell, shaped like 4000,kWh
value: 341805,kWh
